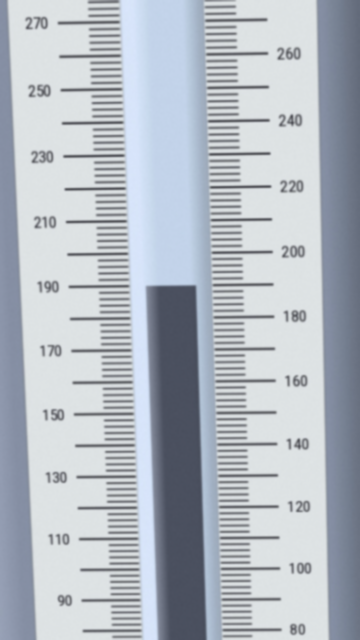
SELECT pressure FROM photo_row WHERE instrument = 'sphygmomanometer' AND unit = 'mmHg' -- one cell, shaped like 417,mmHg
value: 190,mmHg
